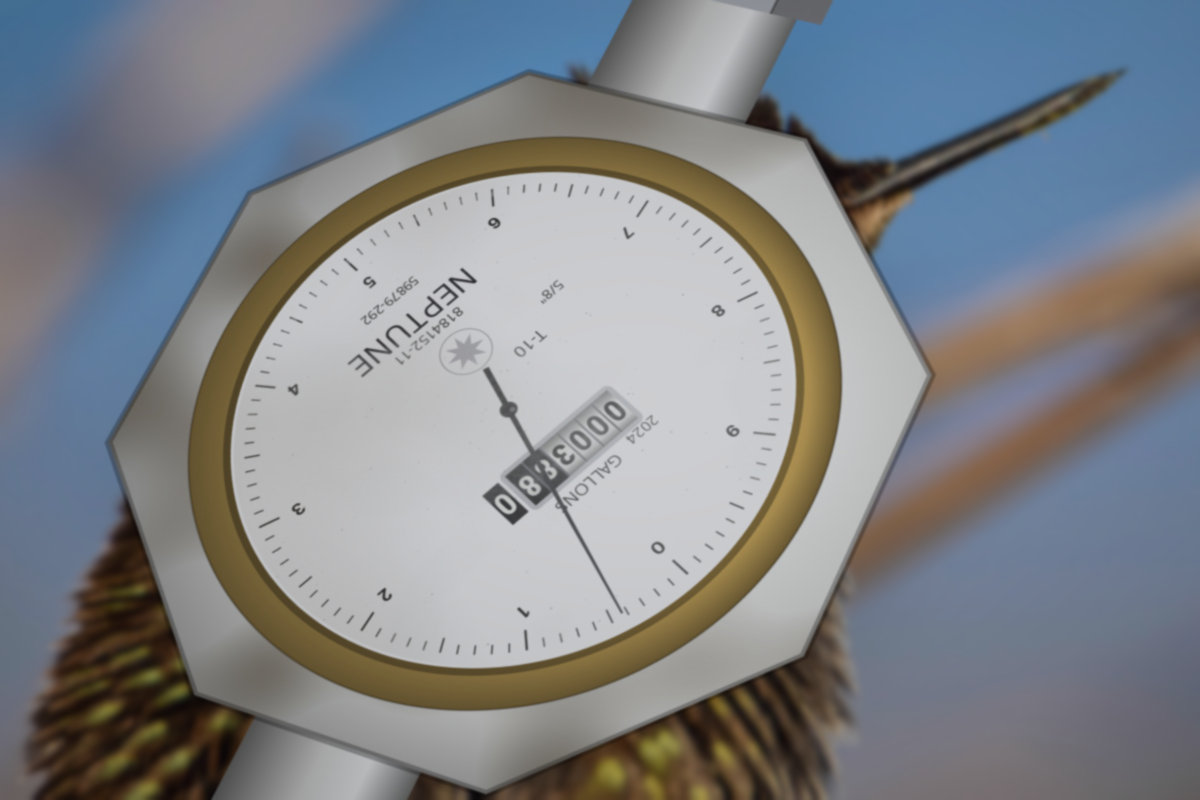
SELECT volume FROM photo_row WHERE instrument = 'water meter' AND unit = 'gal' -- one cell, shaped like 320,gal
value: 3880.4,gal
